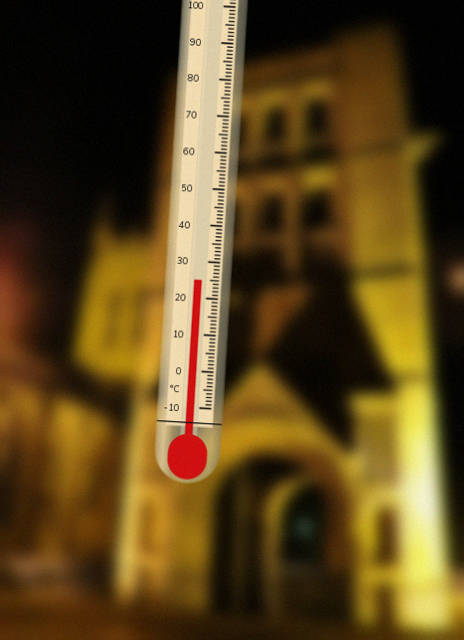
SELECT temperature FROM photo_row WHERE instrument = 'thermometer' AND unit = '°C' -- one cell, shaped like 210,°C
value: 25,°C
